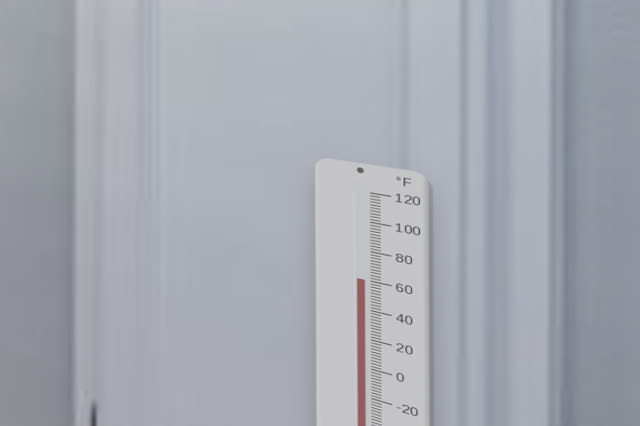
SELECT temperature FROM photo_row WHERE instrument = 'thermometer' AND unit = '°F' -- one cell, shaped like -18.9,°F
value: 60,°F
